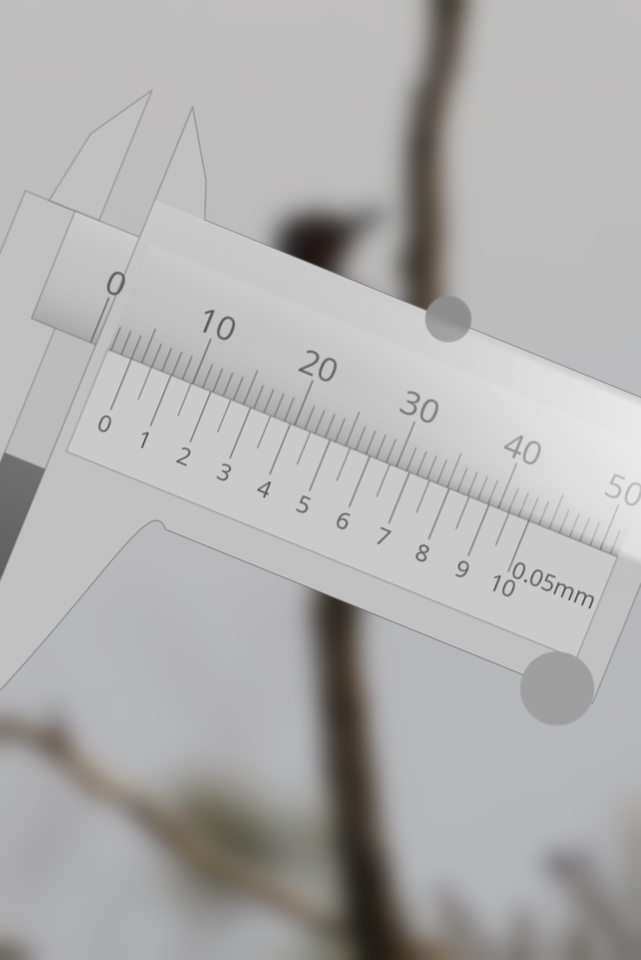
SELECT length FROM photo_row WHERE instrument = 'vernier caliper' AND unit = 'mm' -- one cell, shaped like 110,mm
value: 4.0,mm
